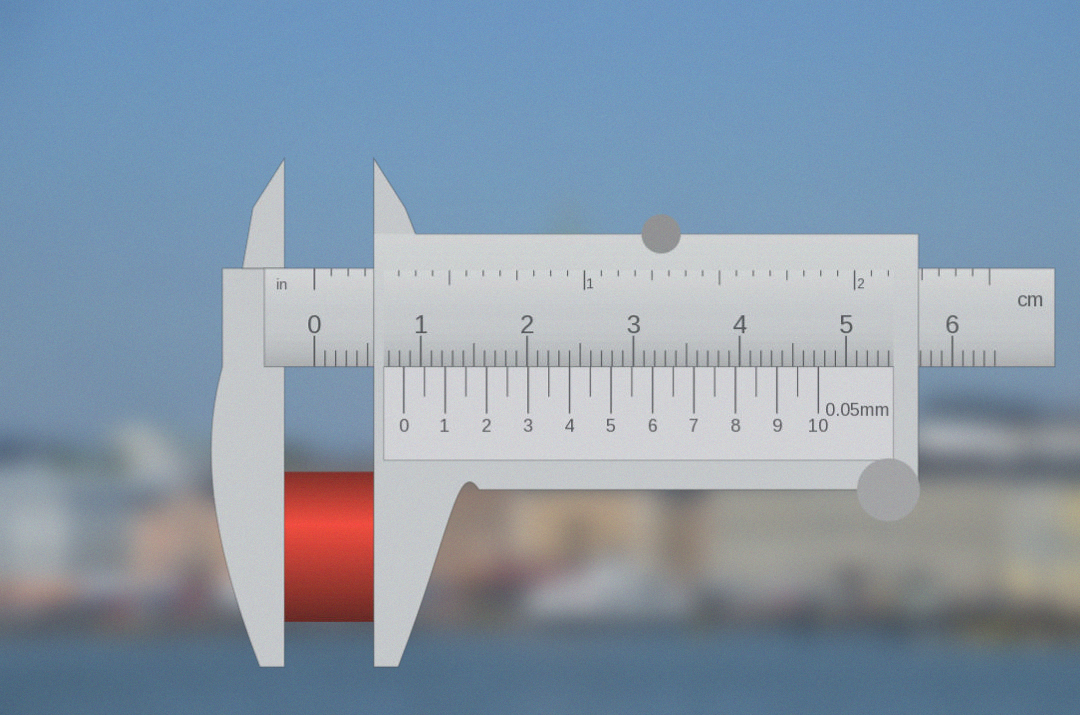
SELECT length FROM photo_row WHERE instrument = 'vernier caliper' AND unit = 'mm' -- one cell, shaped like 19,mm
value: 8.4,mm
